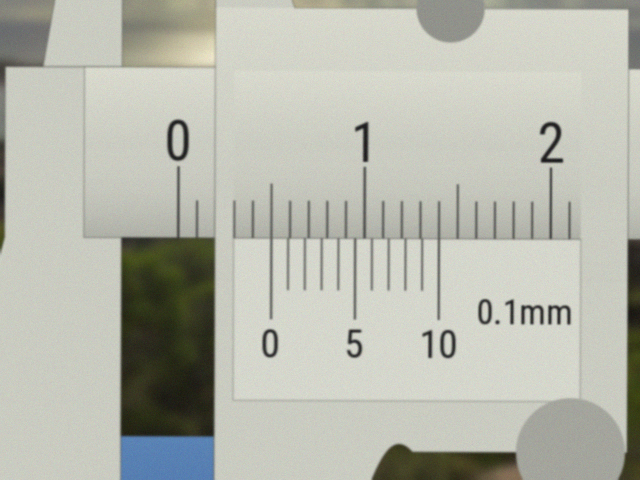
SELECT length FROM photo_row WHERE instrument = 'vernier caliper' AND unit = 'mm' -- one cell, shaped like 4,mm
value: 5.0,mm
